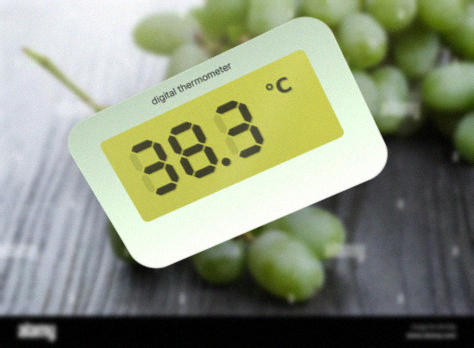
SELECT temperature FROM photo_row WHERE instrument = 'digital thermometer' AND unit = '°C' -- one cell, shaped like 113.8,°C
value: 38.3,°C
